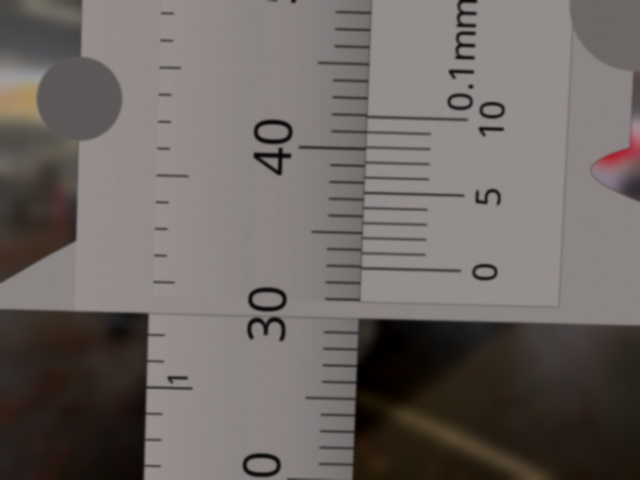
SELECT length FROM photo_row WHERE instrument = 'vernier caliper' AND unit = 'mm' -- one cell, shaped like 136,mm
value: 32.9,mm
